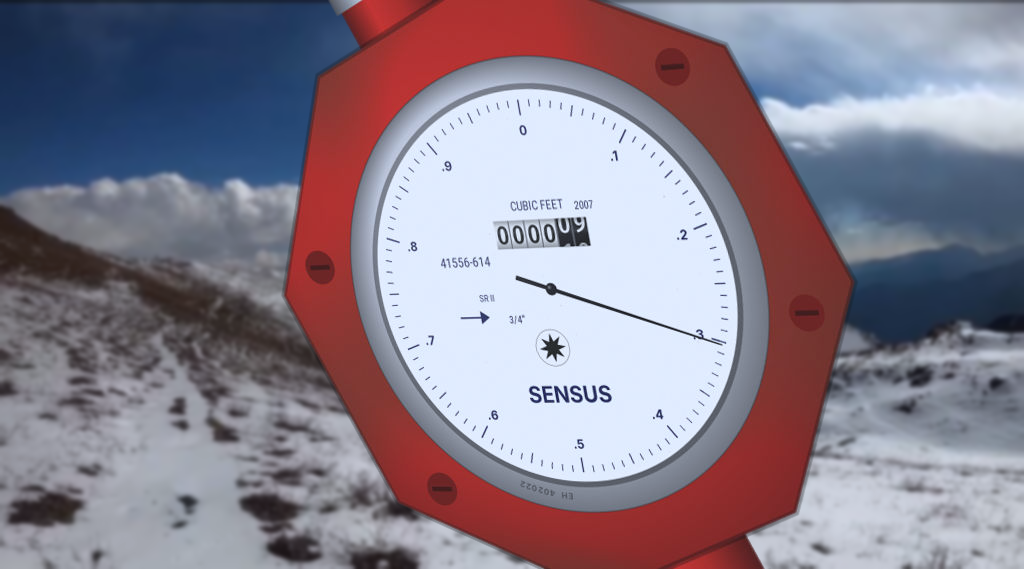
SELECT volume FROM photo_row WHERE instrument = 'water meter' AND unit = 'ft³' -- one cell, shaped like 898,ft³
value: 9.30,ft³
